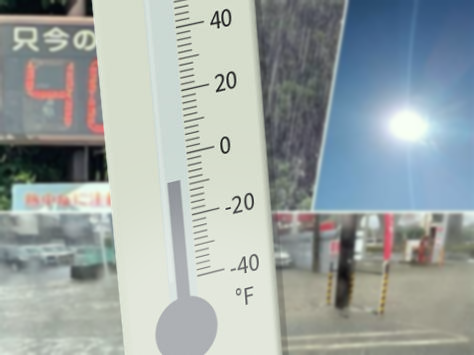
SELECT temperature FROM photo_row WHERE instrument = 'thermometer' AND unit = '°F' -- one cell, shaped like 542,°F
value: -8,°F
